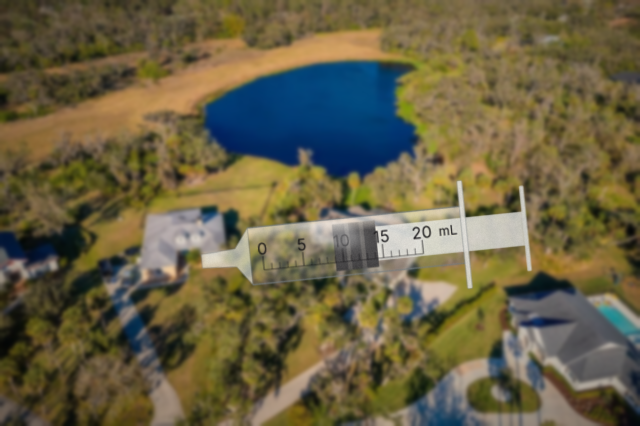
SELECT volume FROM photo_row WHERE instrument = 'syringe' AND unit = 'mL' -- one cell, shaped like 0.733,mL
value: 9,mL
